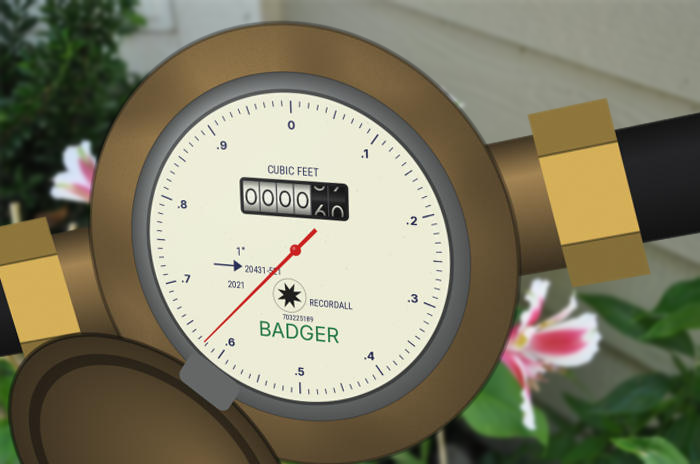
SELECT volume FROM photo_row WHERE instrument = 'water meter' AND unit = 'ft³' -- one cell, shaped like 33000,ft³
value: 59.62,ft³
